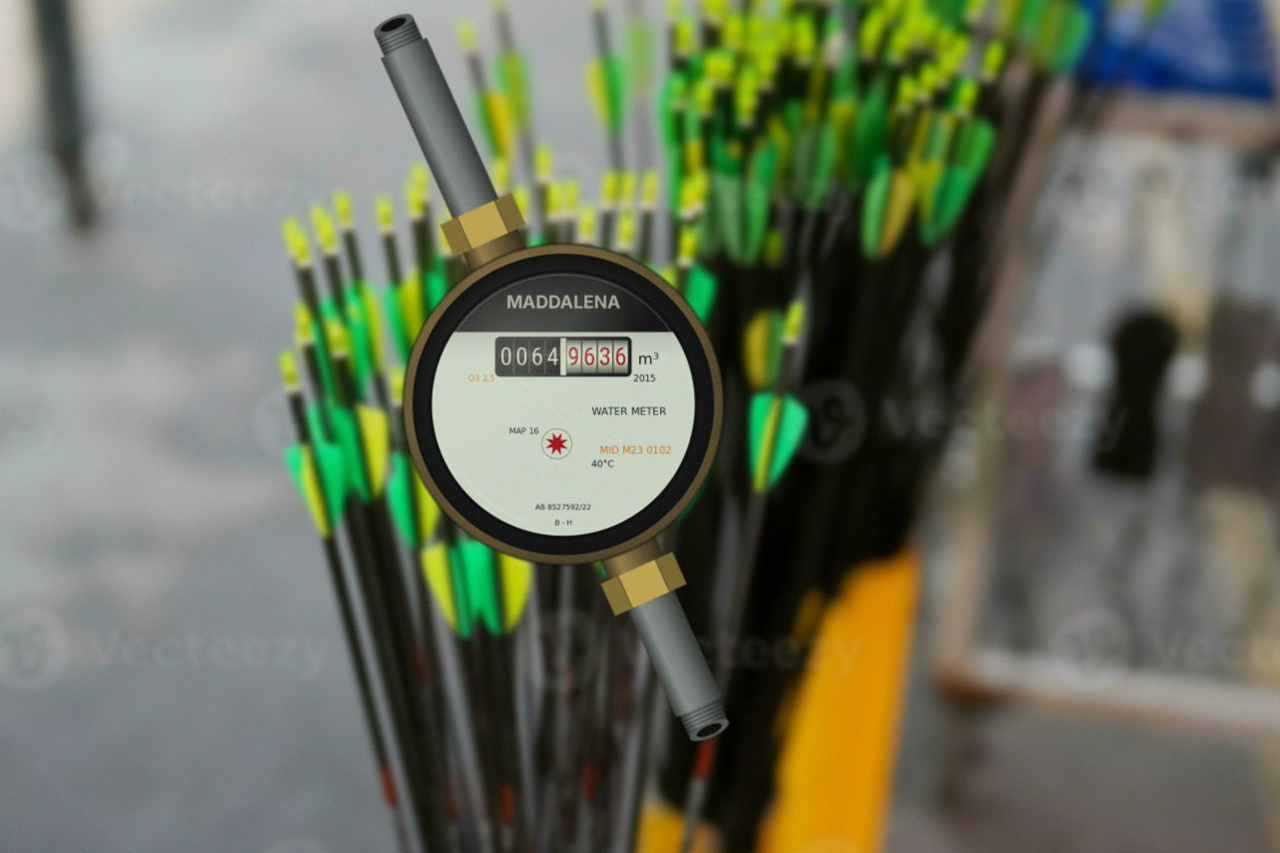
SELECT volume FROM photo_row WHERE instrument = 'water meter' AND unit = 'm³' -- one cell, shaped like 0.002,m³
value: 64.9636,m³
